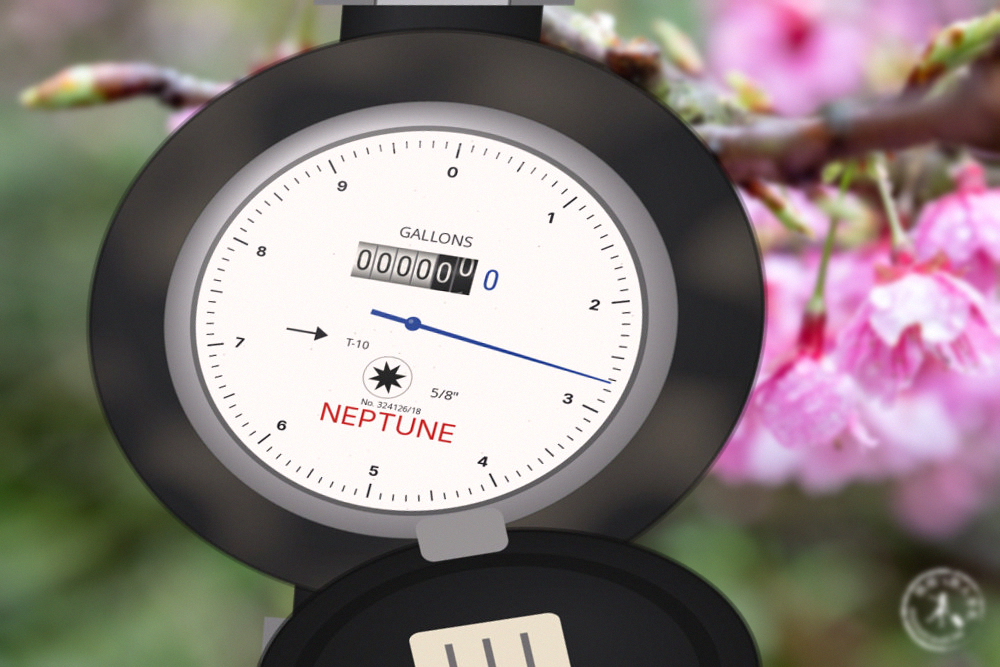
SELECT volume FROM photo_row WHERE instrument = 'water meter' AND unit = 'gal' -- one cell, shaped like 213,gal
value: 2.7,gal
